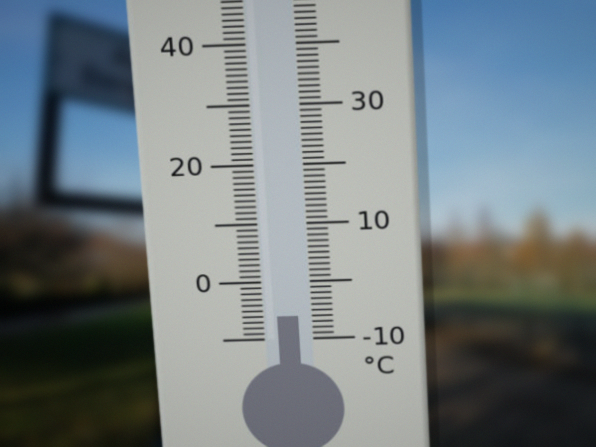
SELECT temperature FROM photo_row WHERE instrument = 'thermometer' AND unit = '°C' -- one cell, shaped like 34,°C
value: -6,°C
